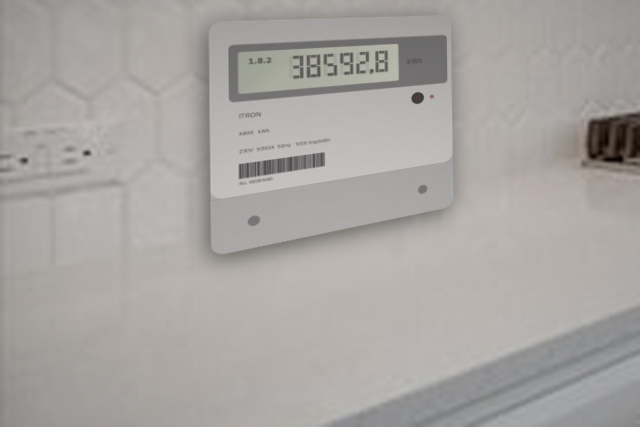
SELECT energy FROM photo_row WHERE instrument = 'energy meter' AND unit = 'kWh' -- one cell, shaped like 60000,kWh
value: 38592.8,kWh
